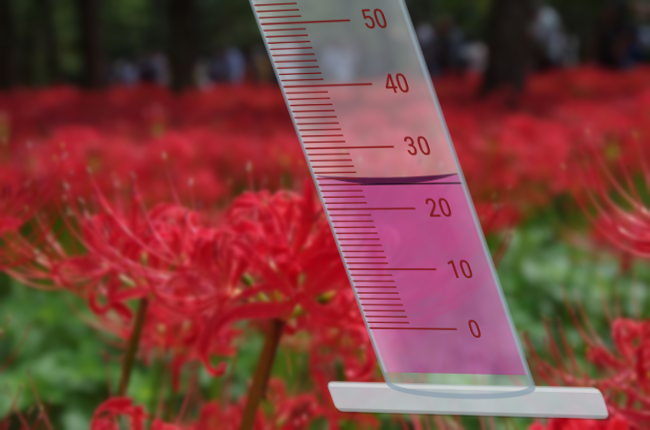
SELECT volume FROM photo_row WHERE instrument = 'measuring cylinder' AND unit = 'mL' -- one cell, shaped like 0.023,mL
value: 24,mL
